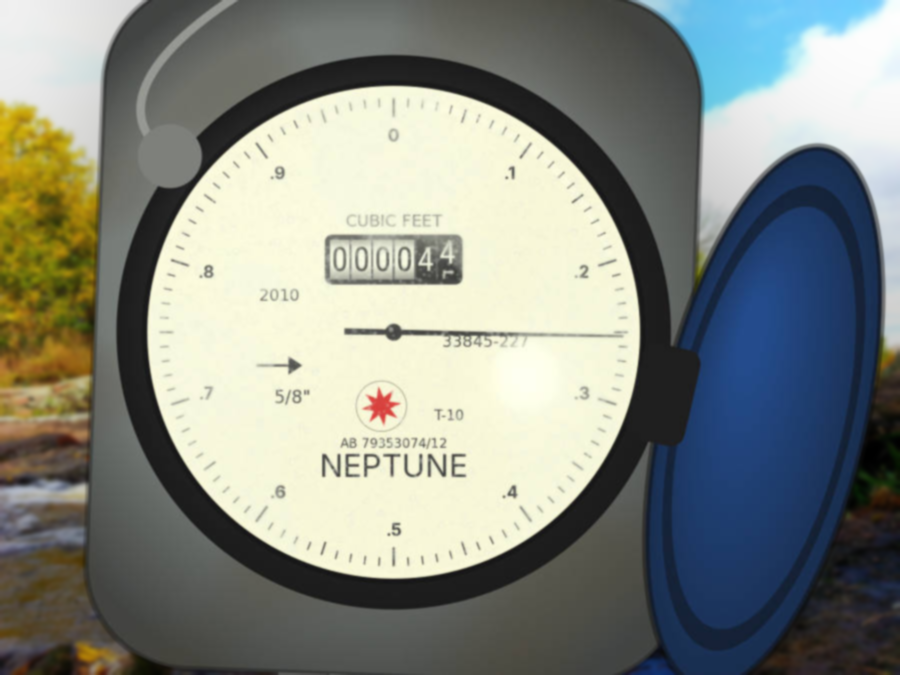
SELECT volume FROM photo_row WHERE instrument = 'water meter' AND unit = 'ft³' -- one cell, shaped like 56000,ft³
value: 44.25,ft³
